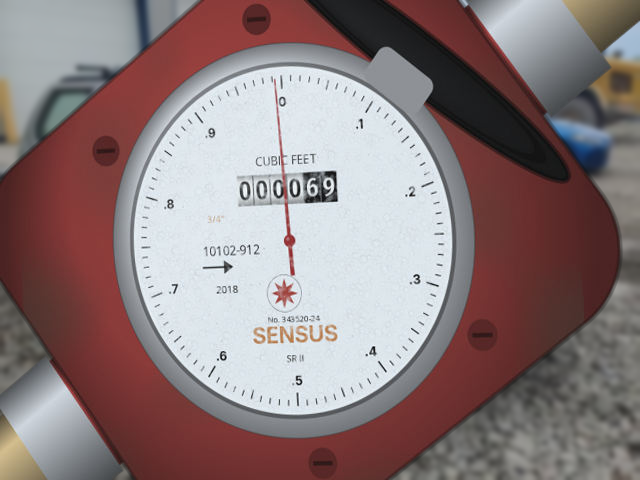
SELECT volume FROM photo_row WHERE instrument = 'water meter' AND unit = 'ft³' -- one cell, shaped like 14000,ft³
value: 68.99,ft³
